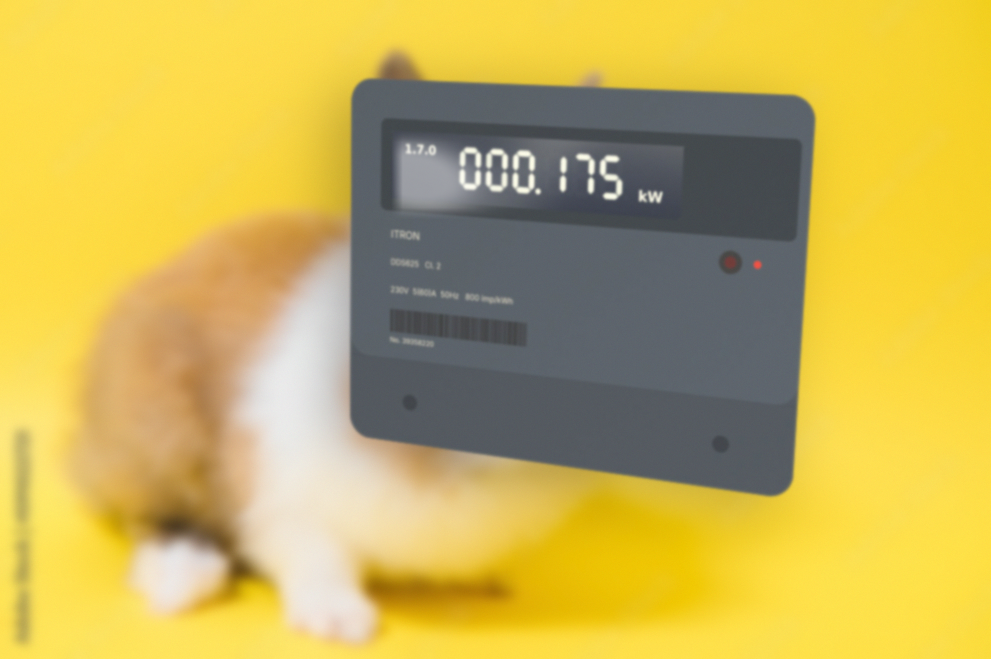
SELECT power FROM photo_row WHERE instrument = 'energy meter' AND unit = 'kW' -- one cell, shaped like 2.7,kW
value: 0.175,kW
